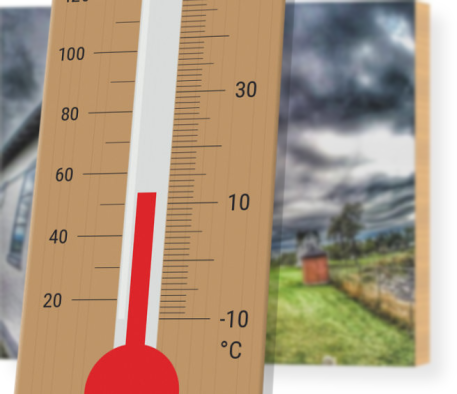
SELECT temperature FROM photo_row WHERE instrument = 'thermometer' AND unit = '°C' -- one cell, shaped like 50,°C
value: 12,°C
